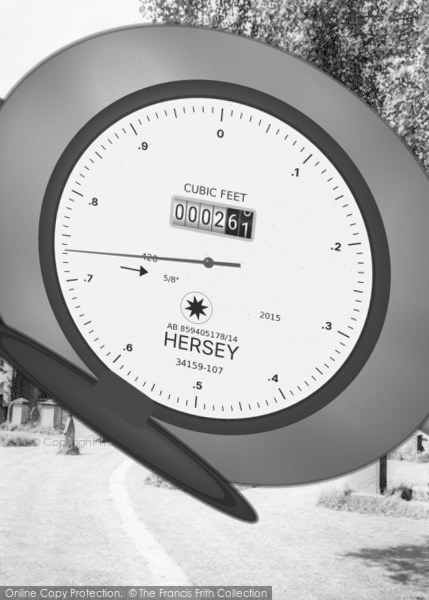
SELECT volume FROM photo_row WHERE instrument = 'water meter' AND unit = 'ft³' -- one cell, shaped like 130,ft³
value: 260.73,ft³
